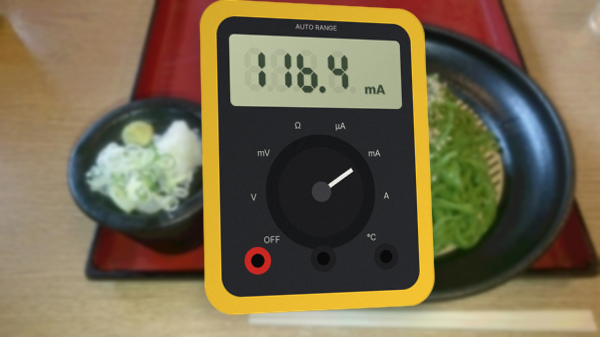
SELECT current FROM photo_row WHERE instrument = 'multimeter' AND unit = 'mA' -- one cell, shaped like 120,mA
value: 116.4,mA
